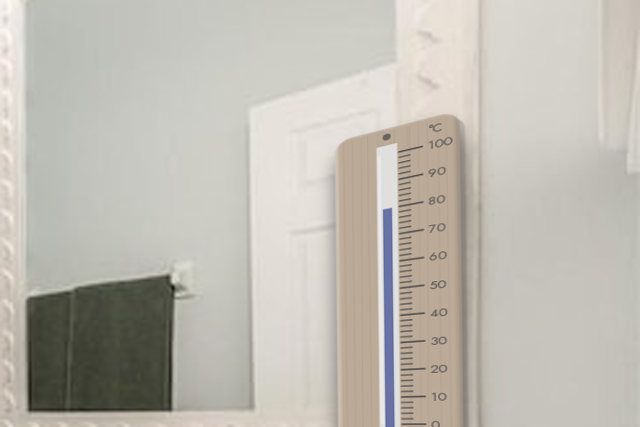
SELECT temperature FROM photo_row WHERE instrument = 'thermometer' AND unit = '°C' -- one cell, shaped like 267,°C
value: 80,°C
